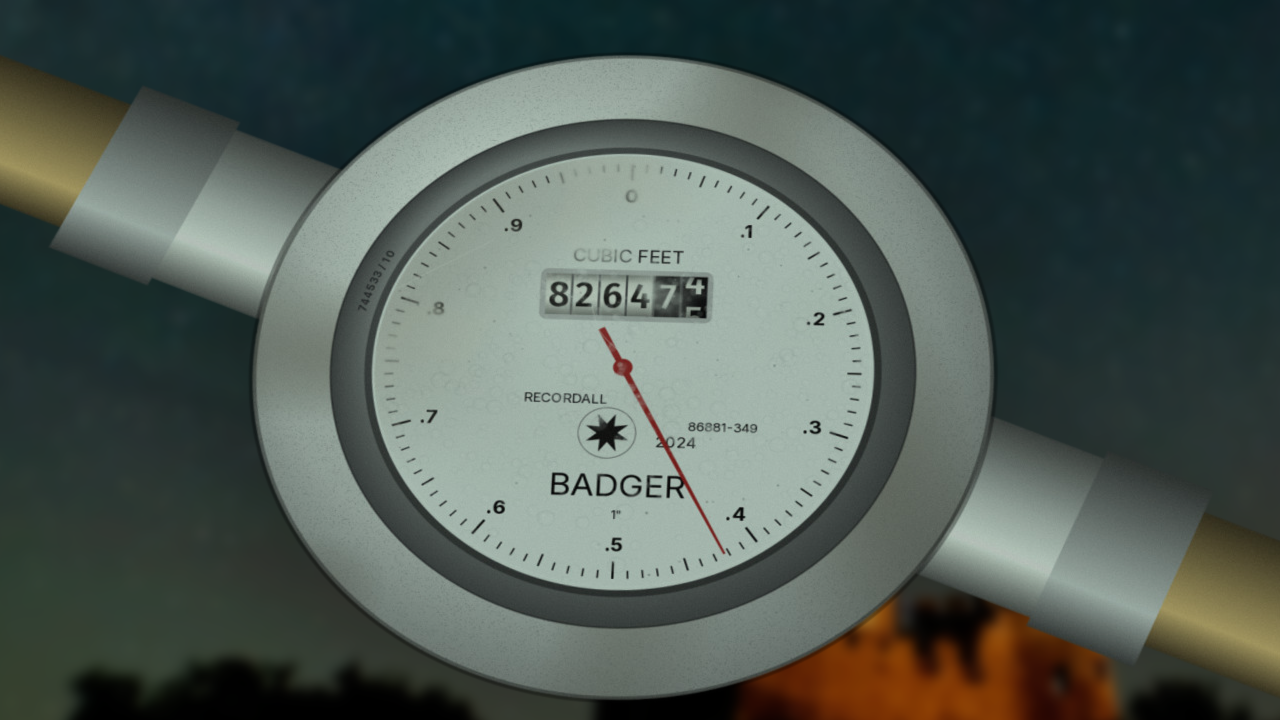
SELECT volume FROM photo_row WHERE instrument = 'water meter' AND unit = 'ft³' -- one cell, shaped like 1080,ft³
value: 826474.42,ft³
